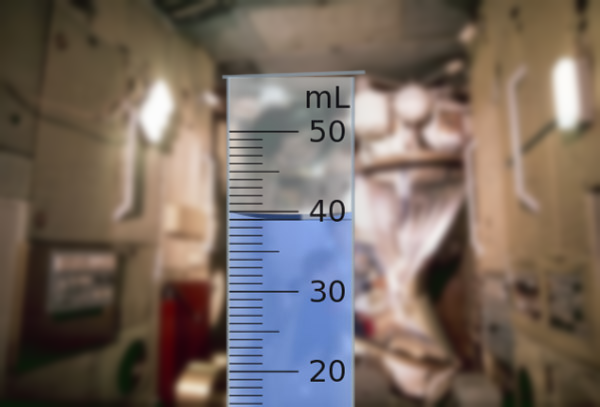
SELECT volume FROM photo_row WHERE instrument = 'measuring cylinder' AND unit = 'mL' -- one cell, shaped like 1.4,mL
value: 39,mL
